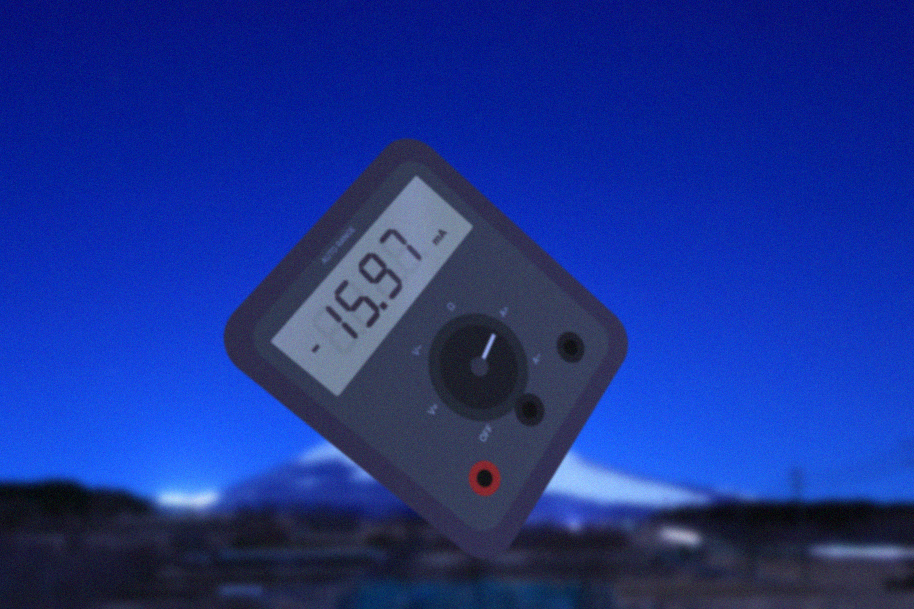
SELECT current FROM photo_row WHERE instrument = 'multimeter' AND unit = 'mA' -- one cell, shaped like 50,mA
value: -15.97,mA
